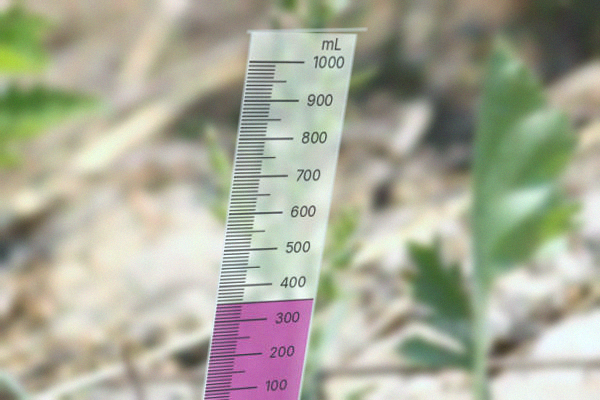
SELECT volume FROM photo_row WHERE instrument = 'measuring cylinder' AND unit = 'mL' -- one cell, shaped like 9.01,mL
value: 350,mL
